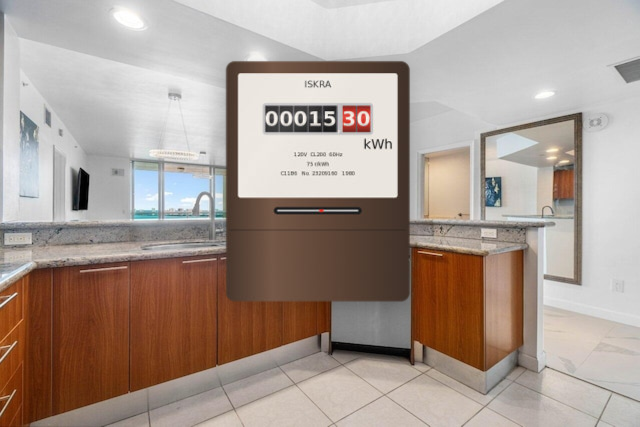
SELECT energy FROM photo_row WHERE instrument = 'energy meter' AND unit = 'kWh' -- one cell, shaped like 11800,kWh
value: 15.30,kWh
